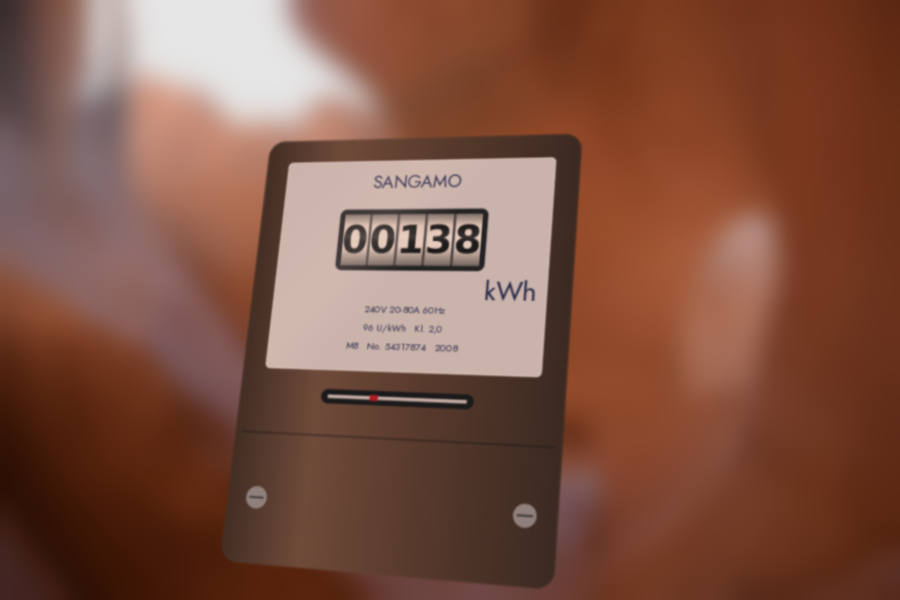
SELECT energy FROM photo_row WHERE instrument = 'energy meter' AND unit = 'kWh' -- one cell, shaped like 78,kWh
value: 138,kWh
